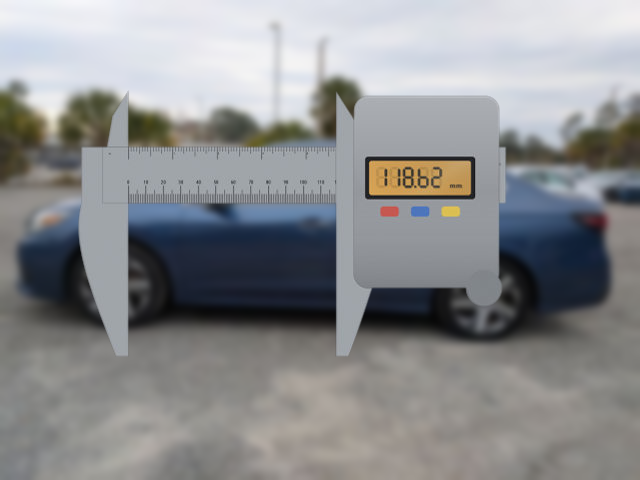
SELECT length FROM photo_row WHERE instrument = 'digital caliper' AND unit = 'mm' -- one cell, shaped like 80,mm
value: 118.62,mm
